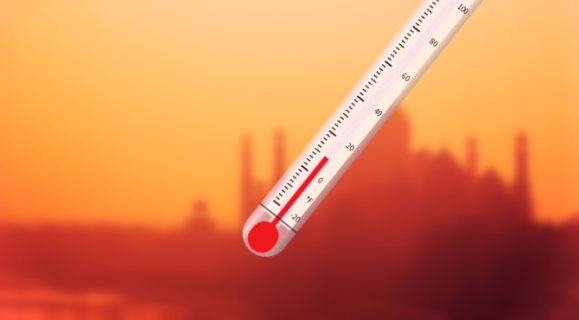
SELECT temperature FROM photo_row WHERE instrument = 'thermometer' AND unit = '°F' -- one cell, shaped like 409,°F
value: 10,°F
